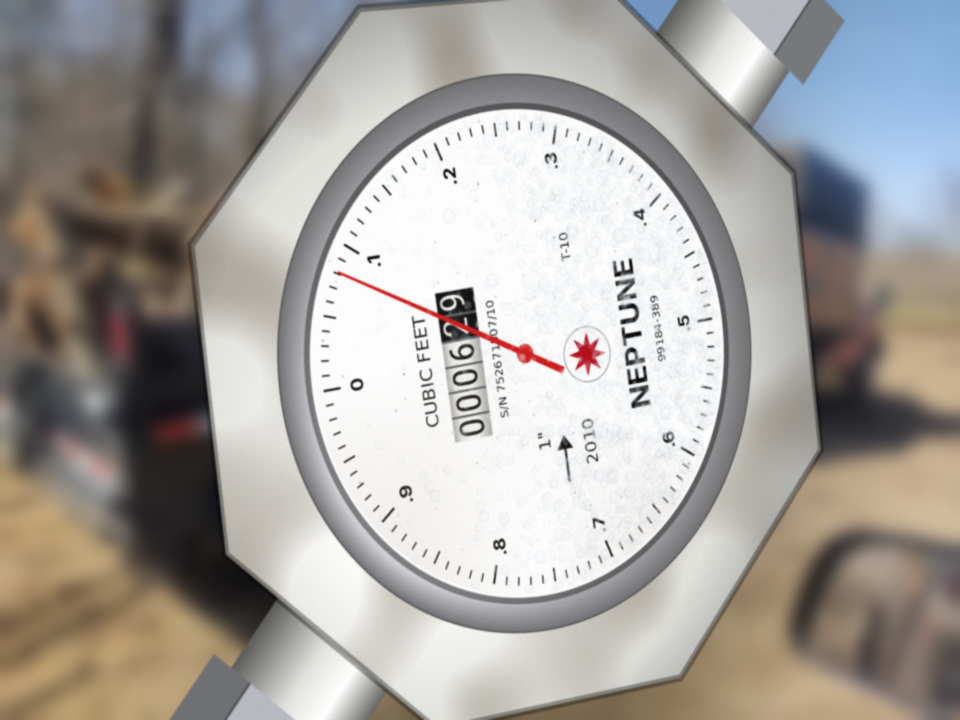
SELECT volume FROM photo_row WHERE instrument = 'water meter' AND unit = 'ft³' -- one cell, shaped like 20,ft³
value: 629.08,ft³
